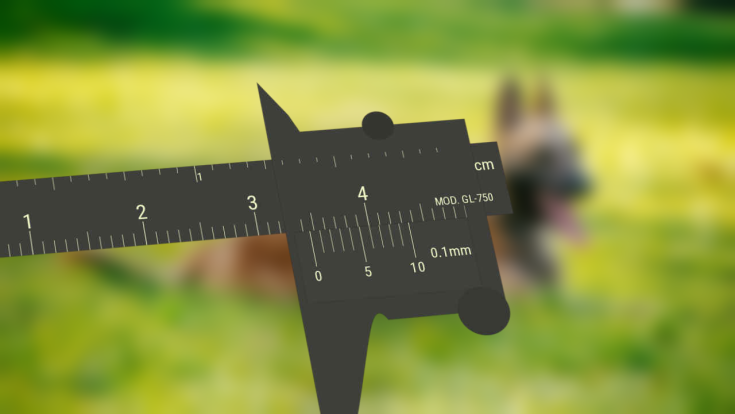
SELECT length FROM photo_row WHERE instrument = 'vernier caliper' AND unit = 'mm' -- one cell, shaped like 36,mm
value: 34.6,mm
